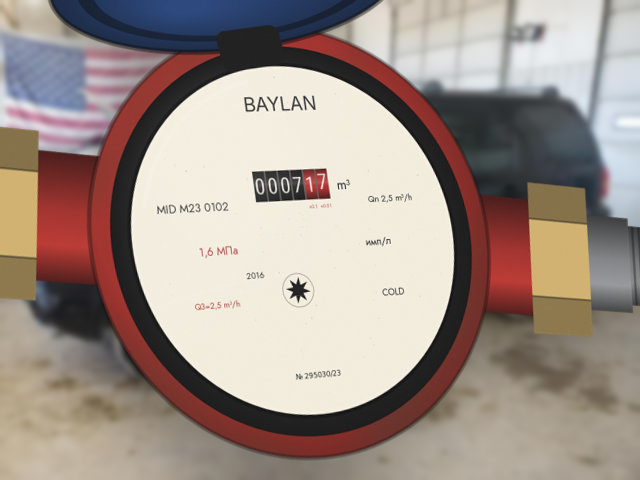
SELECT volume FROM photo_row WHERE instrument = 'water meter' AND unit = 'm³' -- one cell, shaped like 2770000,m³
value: 7.17,m³
